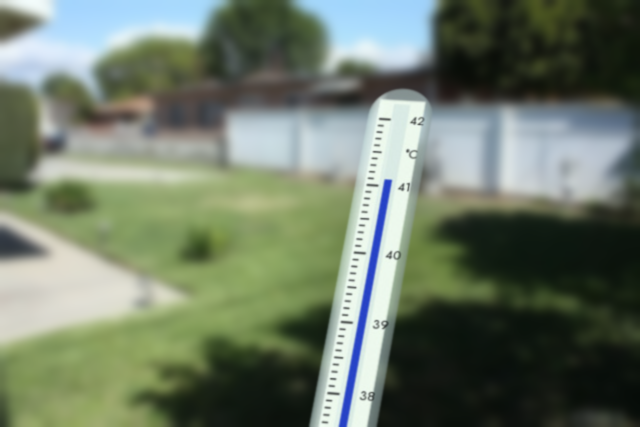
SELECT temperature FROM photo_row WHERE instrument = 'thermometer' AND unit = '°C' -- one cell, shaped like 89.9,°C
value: 41.1,°C
